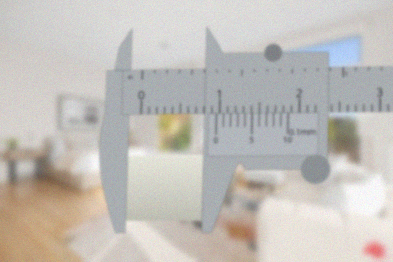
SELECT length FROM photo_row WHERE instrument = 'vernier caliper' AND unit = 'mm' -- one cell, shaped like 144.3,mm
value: 9.6,mm
